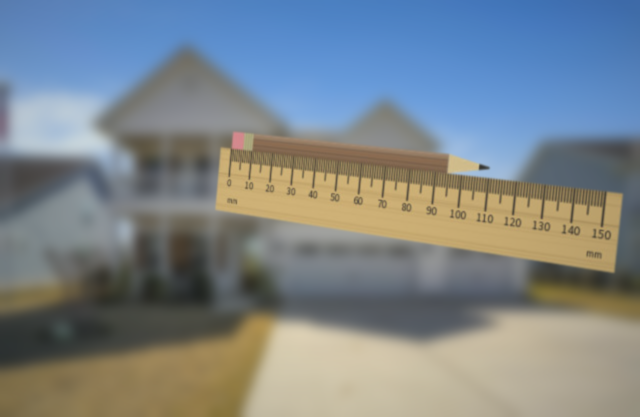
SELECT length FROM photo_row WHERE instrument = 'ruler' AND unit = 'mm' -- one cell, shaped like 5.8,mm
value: 110,mm
